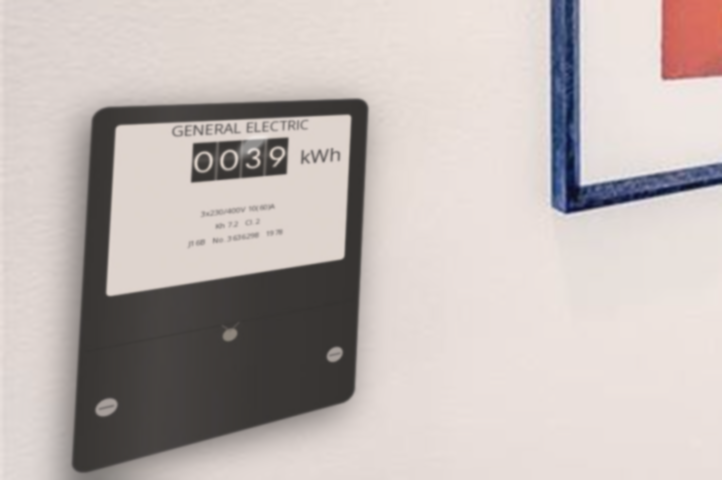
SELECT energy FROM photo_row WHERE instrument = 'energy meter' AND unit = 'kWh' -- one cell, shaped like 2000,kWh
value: 39,kWh
